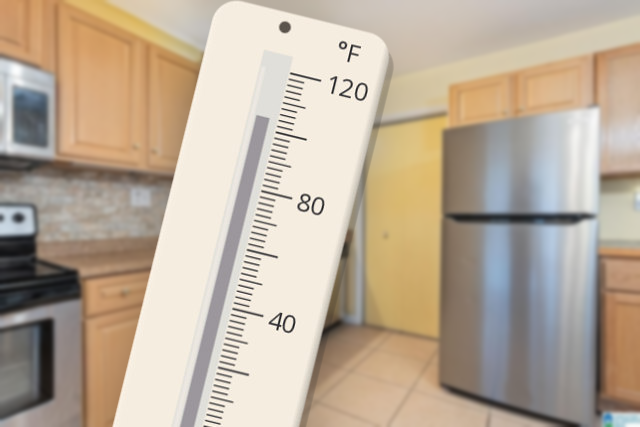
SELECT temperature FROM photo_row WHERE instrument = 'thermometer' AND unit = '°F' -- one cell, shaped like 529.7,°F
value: 104,°F
